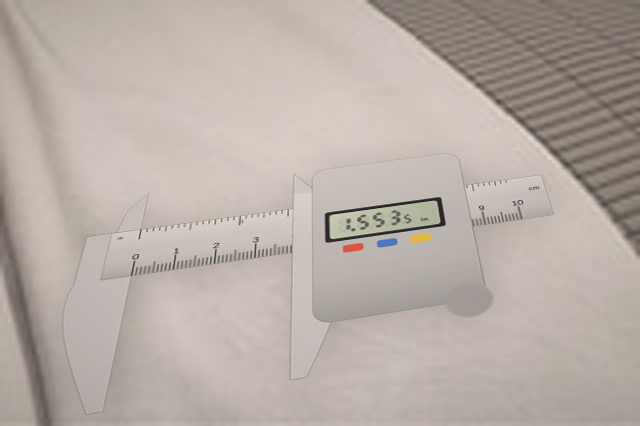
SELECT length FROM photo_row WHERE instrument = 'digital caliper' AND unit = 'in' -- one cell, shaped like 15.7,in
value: 1.5535,in
